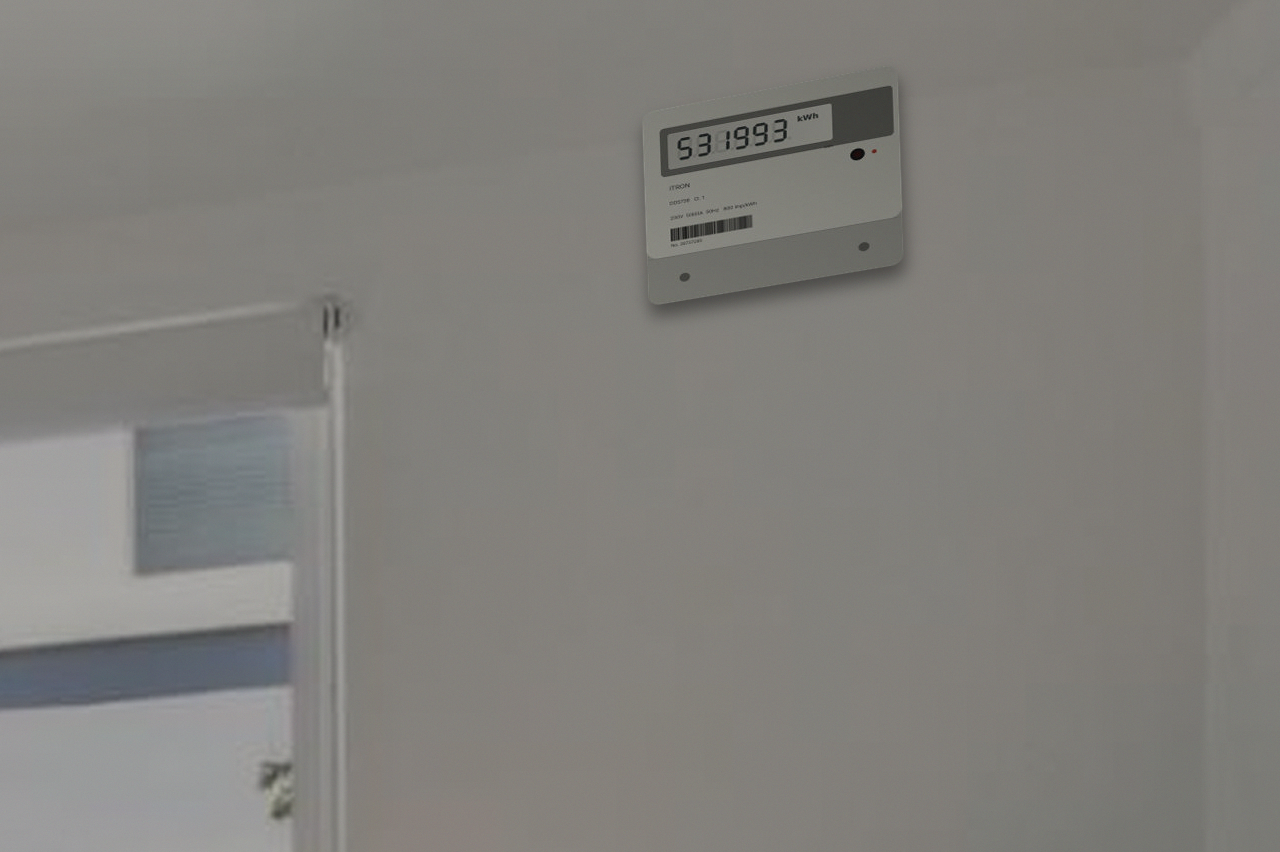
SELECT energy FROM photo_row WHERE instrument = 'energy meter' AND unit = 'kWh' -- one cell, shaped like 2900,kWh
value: 531993,kWh
